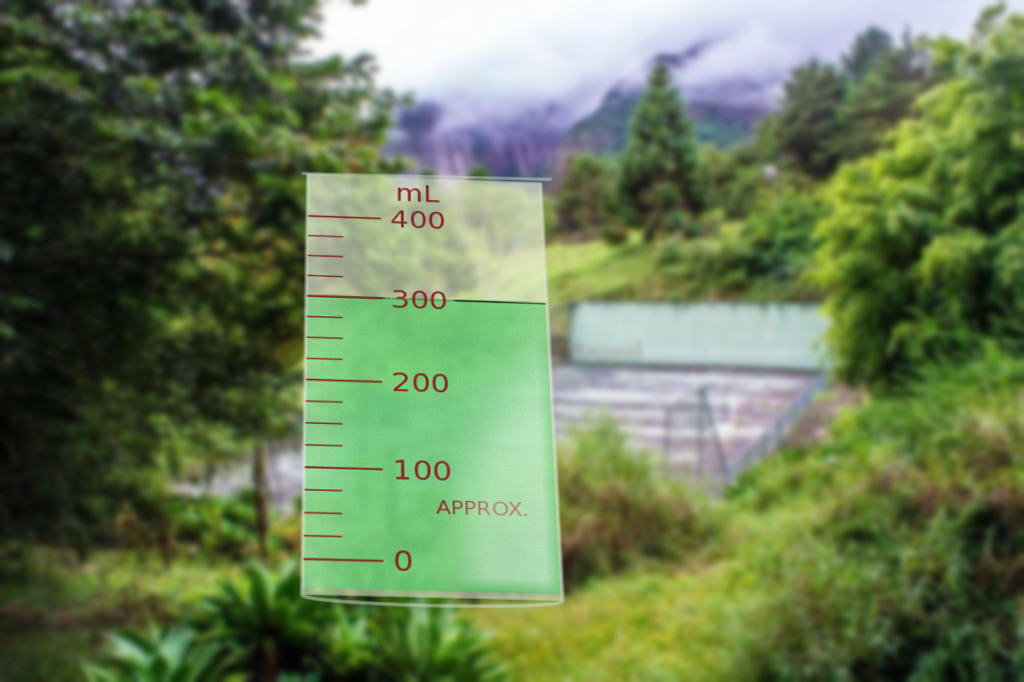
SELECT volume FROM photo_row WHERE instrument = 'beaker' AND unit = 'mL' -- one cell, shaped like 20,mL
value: 300,mL
